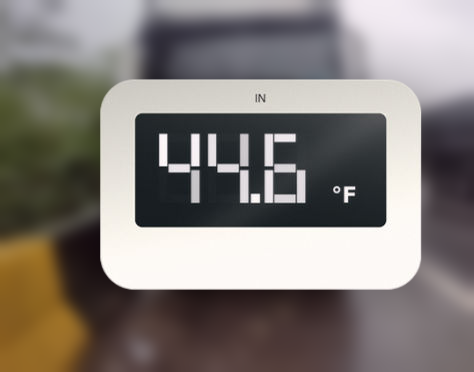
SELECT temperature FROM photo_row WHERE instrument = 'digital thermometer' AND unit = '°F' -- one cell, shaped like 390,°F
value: 44.6,°F
